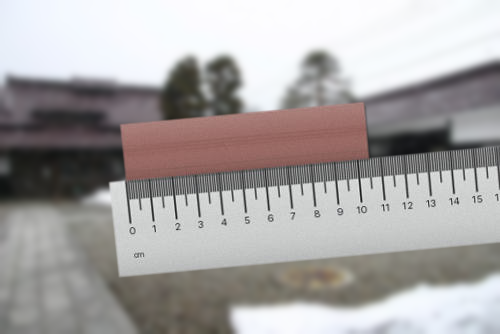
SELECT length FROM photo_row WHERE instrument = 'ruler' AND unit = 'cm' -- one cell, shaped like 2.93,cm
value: 10.5,cm
